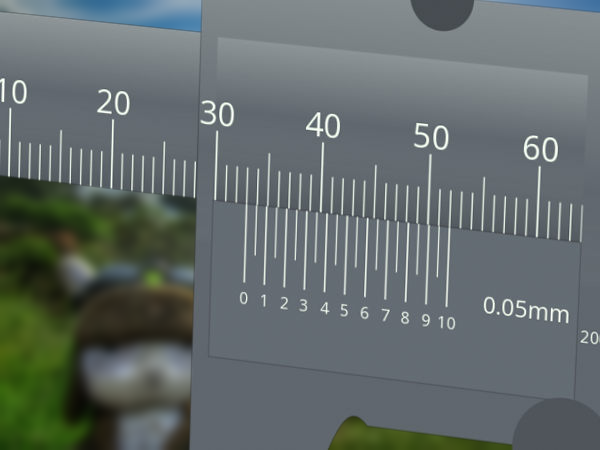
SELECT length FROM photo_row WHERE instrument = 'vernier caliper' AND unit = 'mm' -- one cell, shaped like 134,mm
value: 33.0,mm
